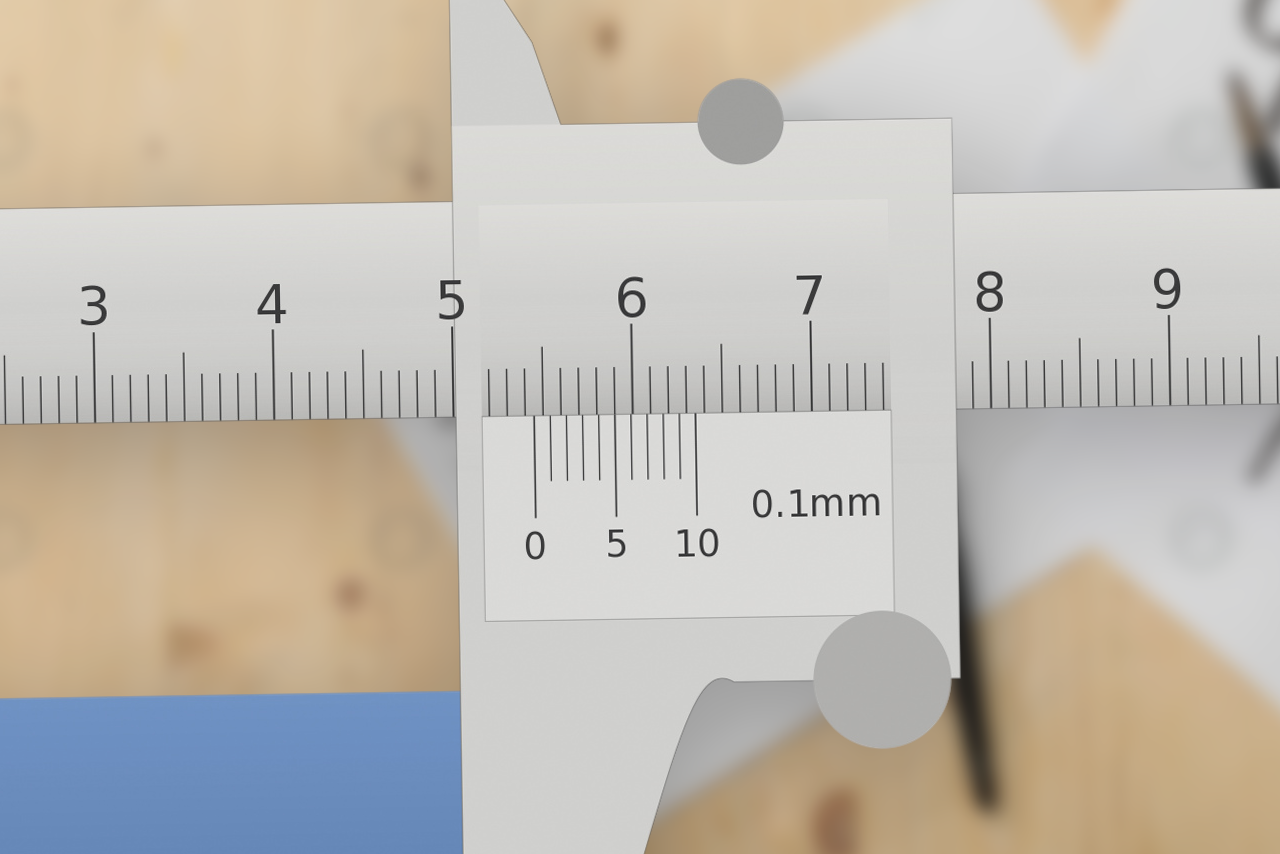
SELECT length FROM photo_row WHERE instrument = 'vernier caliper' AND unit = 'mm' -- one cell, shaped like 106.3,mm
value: 54.5,mm
